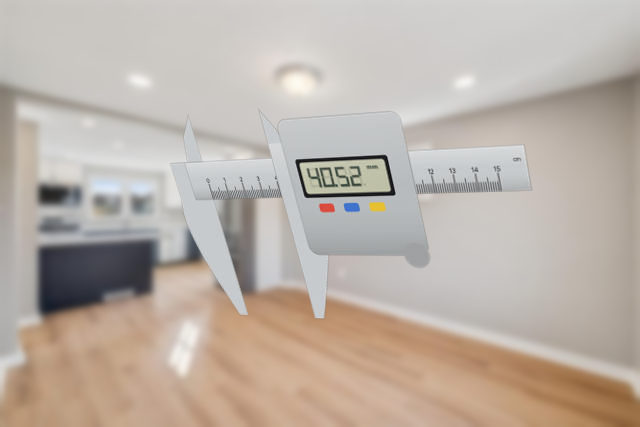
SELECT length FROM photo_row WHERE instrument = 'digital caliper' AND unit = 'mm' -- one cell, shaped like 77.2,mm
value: 40.52,mm
